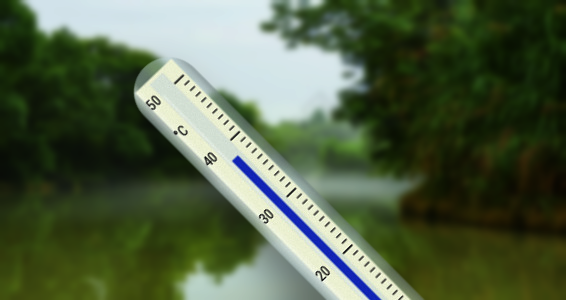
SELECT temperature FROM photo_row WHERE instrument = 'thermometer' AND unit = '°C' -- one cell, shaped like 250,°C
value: 38,°C
